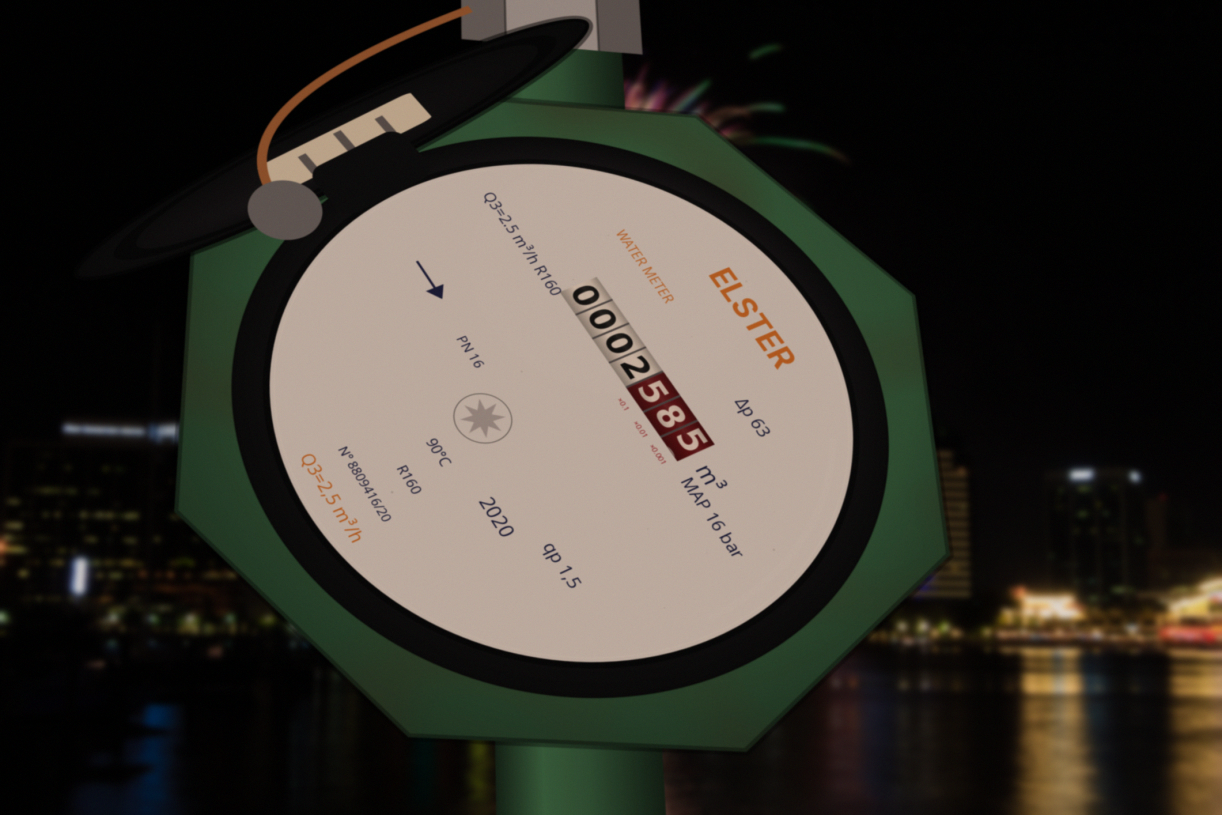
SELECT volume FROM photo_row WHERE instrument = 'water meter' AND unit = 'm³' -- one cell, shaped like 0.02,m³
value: 2.585,m³
